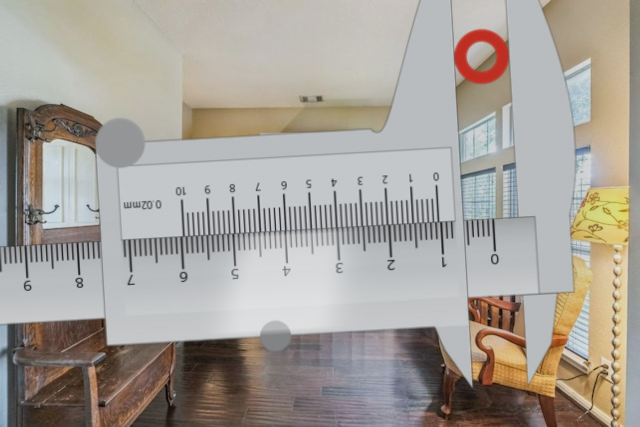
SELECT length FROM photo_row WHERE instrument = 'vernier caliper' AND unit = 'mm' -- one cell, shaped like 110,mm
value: 10.5,mm
